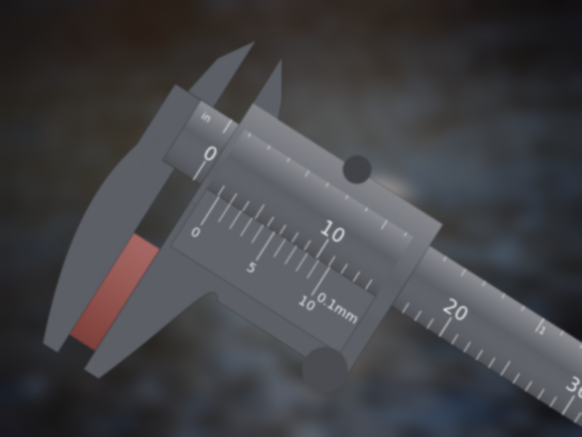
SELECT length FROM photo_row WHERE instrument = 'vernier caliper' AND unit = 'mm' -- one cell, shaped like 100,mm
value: 2.1,mm
